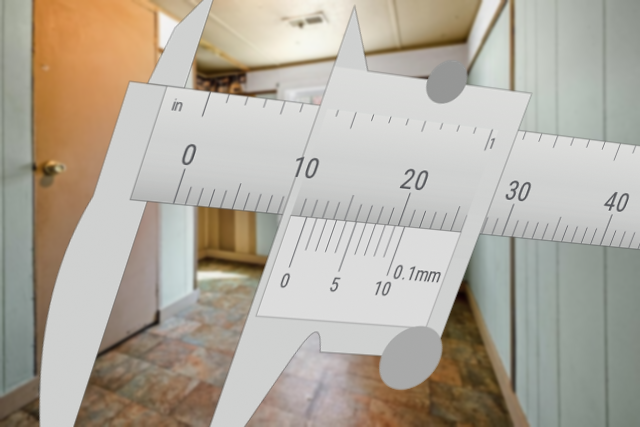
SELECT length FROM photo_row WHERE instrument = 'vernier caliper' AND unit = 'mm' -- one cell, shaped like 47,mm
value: 11.6,mm
